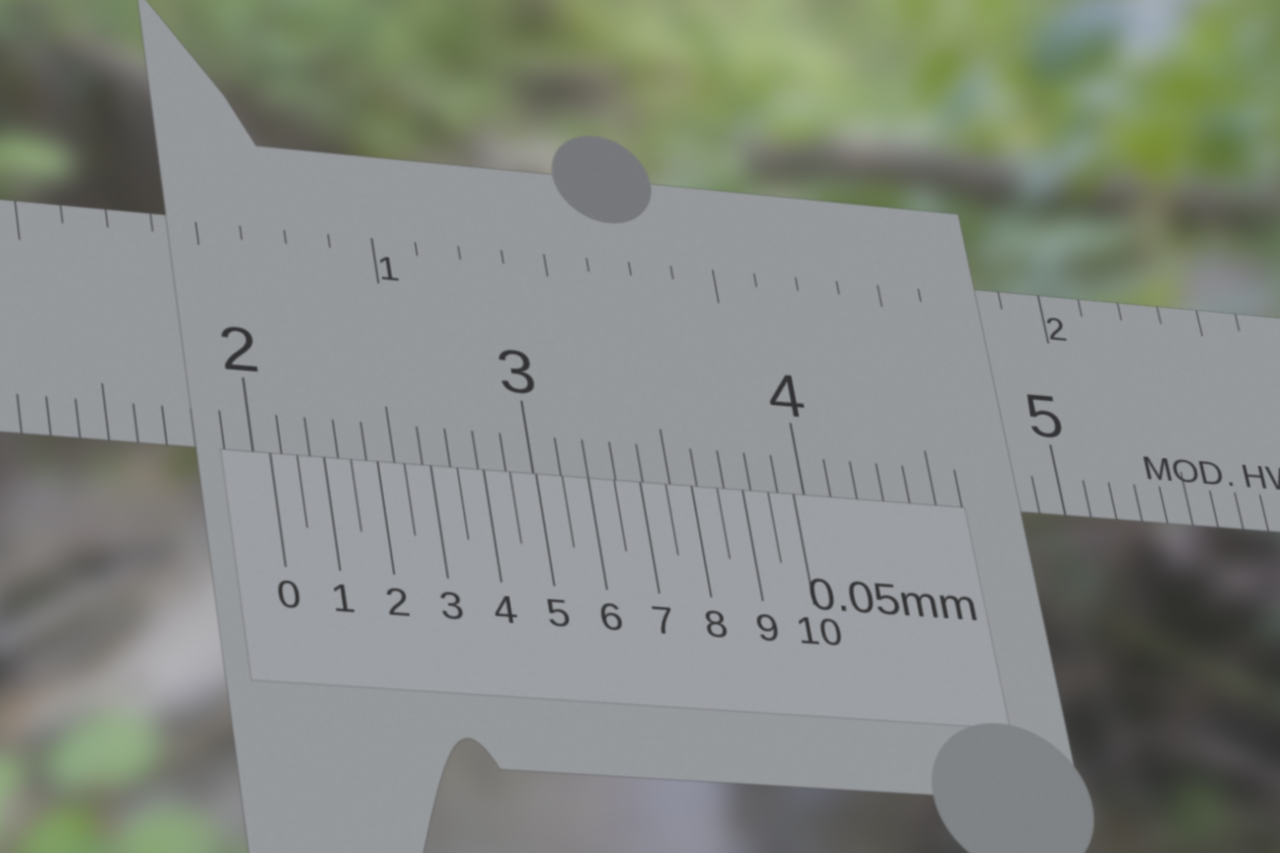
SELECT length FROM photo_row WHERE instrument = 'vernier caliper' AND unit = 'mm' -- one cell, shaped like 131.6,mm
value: 20.6,mm
